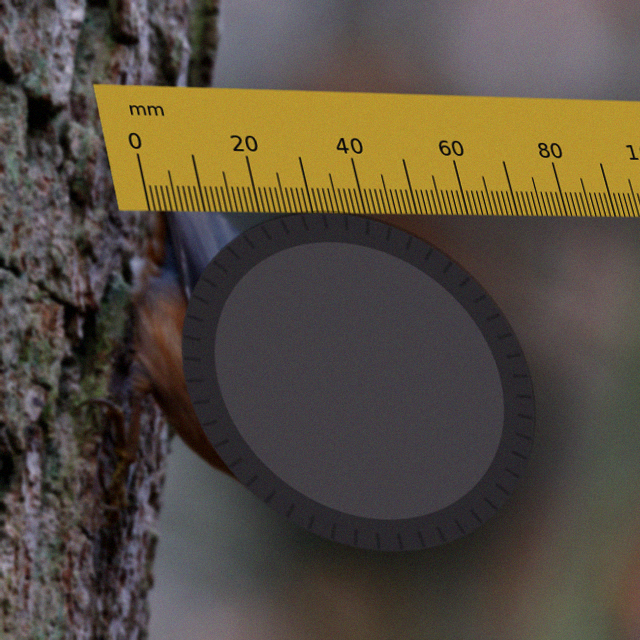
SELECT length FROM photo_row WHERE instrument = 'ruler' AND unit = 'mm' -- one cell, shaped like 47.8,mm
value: 64,mm
